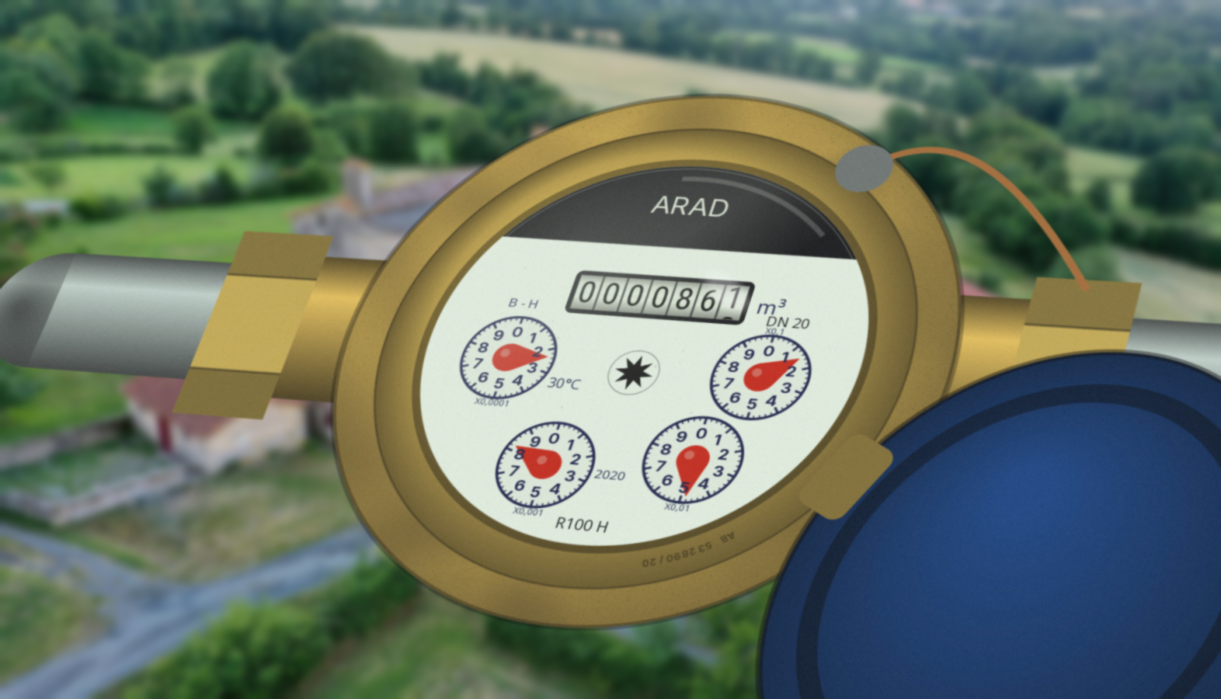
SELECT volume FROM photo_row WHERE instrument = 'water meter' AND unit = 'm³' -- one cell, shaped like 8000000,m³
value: 861.1482,m³
